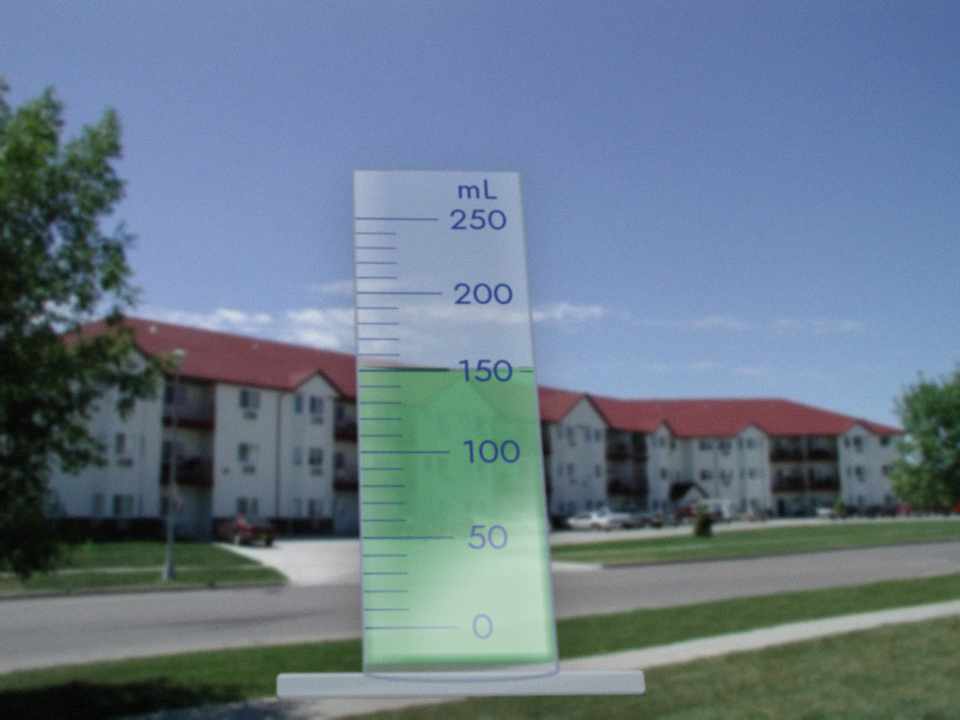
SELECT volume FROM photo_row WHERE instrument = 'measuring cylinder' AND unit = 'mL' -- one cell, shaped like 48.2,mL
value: 150,mL
